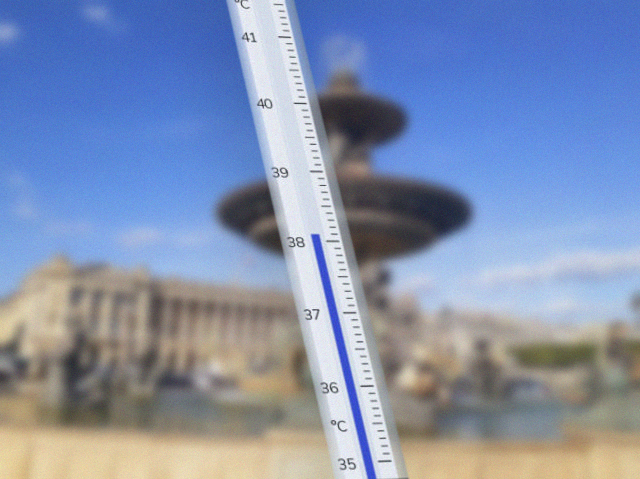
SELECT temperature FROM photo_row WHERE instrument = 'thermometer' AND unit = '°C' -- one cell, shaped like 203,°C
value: 38.1,°C
